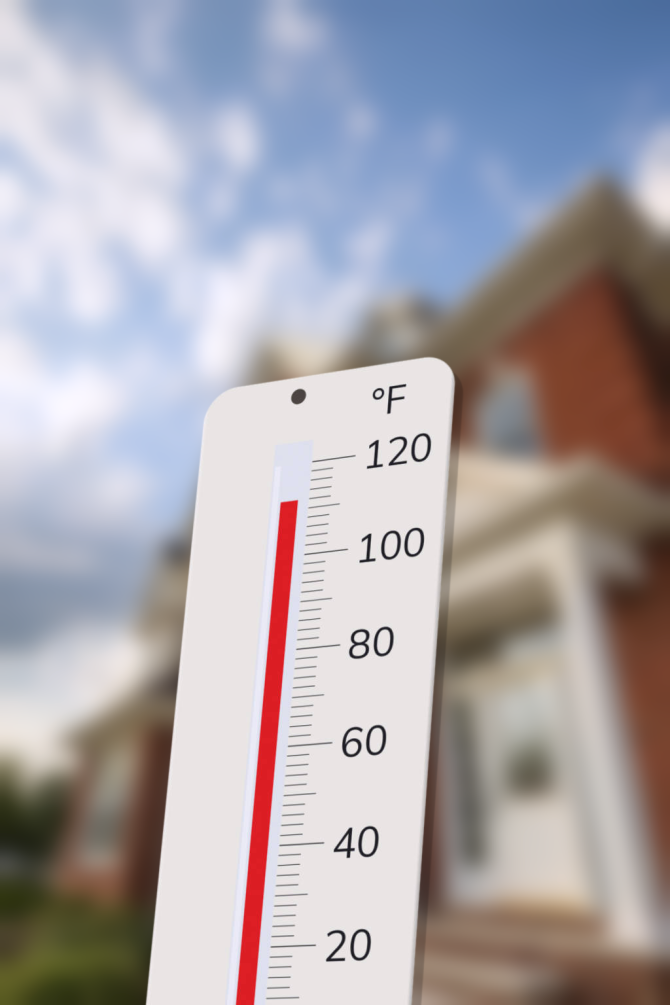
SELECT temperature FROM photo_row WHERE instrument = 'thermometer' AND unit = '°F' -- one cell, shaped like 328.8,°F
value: 112,°F
